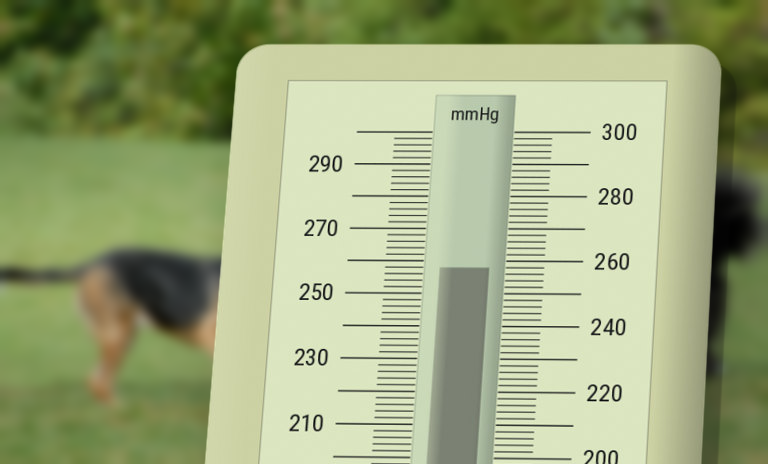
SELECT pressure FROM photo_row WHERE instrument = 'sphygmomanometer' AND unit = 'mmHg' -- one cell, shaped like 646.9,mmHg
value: 258,mmHg
